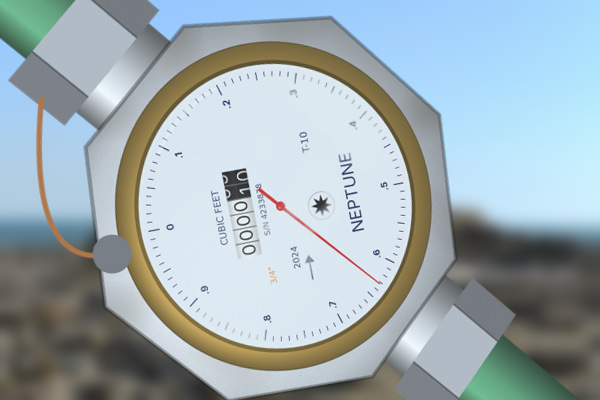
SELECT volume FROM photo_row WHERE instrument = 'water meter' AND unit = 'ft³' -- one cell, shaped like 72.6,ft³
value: 9.63,ft³
